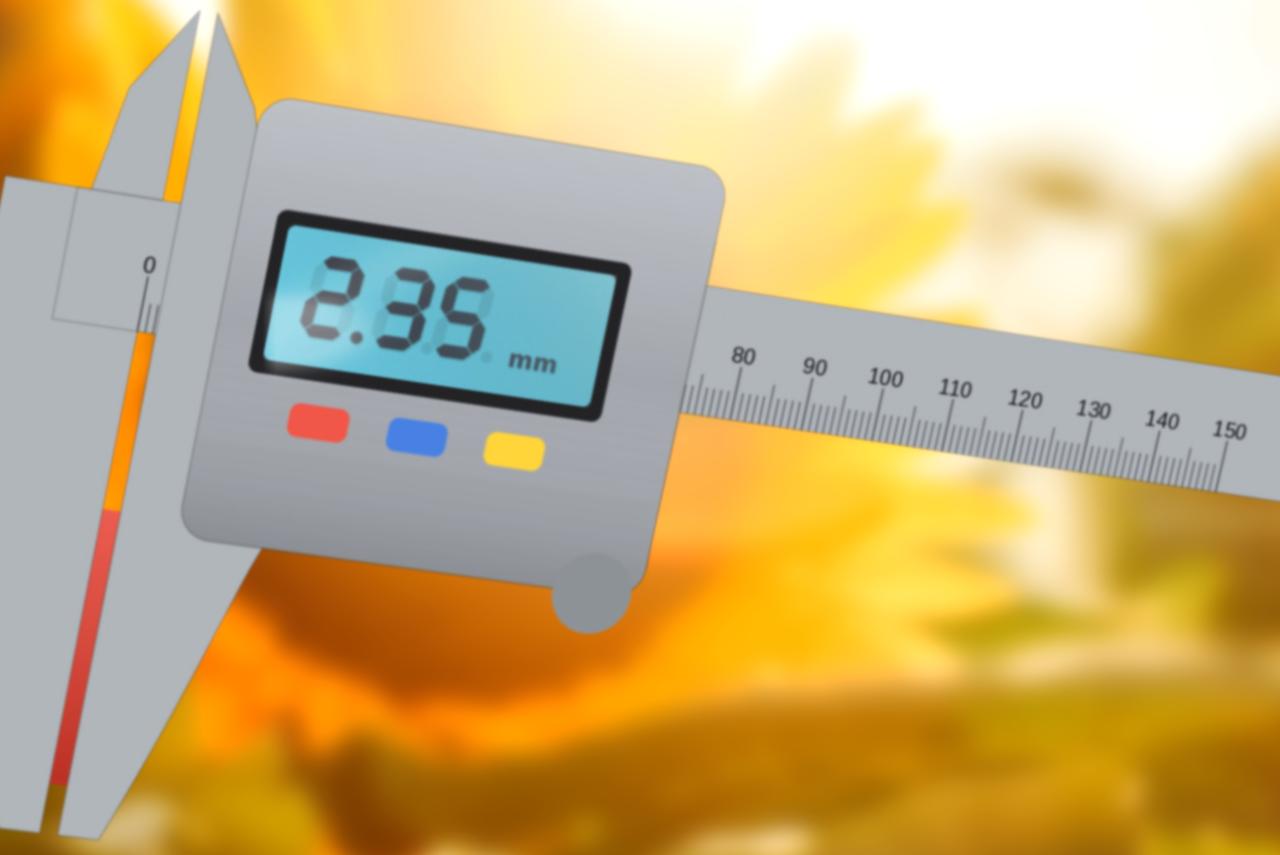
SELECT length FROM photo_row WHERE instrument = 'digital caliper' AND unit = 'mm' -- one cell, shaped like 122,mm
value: 2.35,mm
